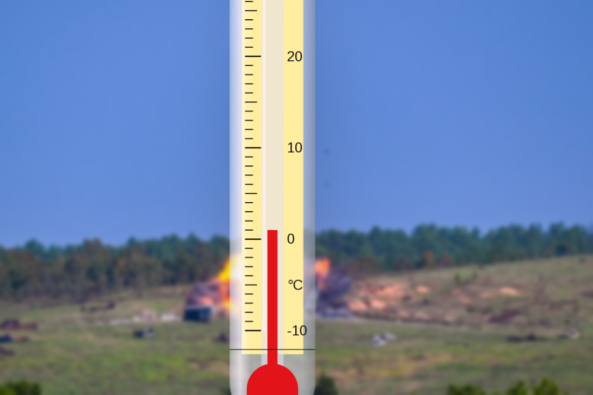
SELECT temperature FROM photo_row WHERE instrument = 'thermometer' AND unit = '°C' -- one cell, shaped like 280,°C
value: 1,°C
